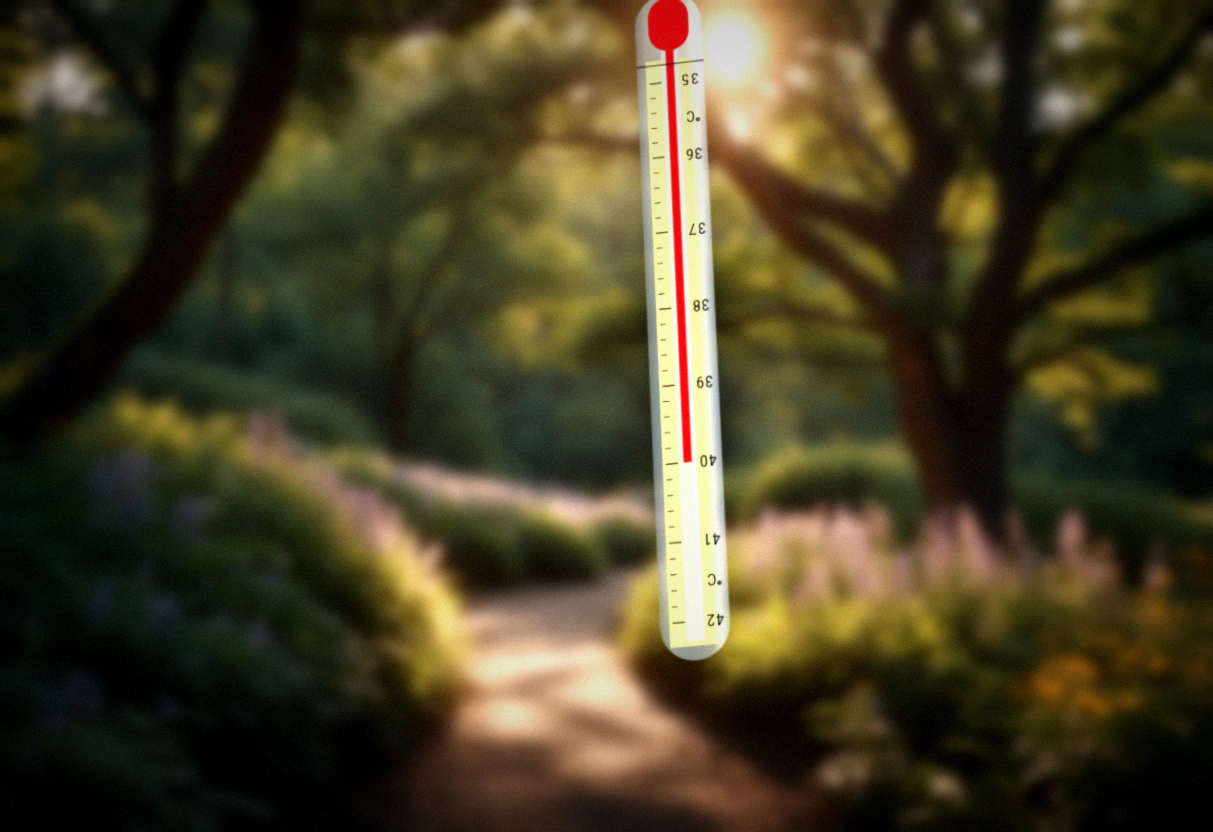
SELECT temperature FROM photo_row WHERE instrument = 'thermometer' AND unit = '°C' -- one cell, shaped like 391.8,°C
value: 40,°C
